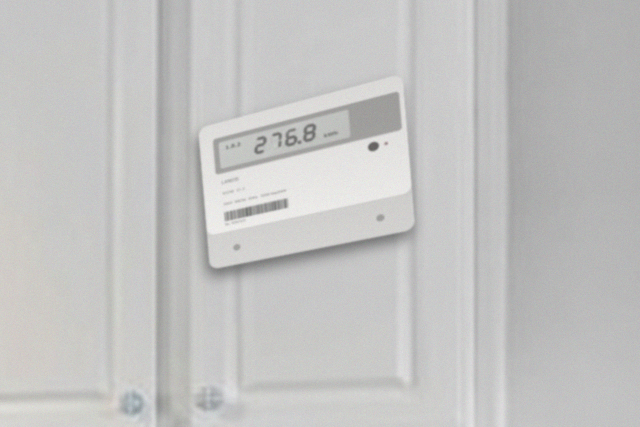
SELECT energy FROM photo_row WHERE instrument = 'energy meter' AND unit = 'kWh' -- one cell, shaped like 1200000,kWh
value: 276.8,kWh
